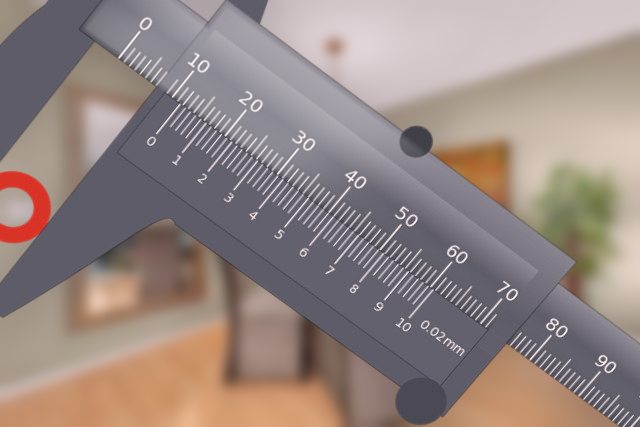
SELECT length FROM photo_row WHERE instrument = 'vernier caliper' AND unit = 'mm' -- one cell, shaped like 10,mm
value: 11.6,mm
